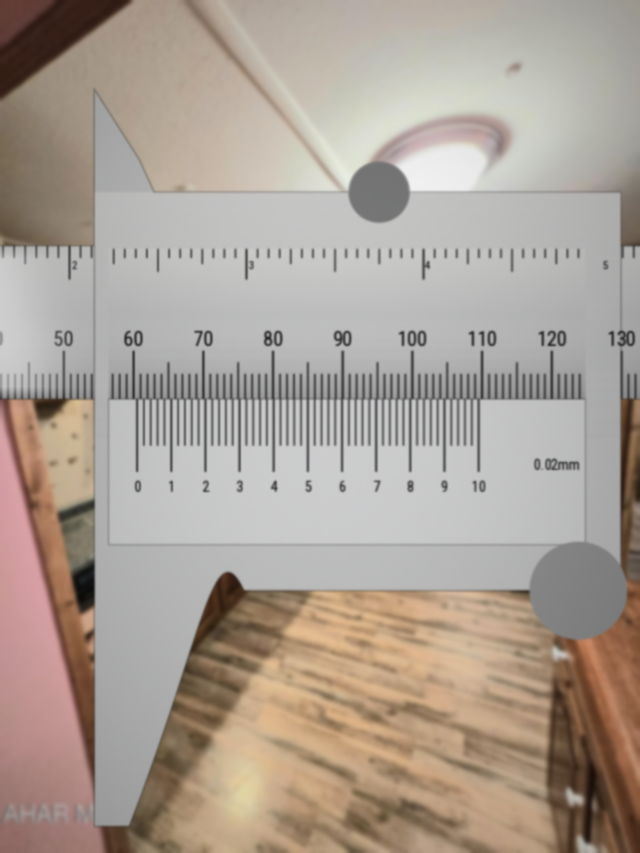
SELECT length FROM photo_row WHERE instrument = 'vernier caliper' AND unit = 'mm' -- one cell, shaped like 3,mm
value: 60.5,mm
